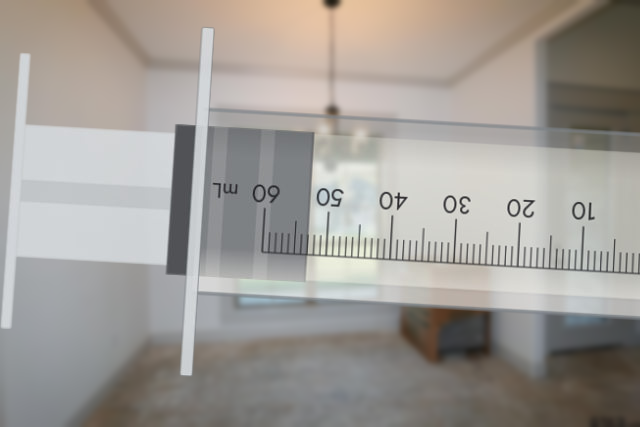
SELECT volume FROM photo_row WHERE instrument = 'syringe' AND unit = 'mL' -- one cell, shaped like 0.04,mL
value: 53,mL
